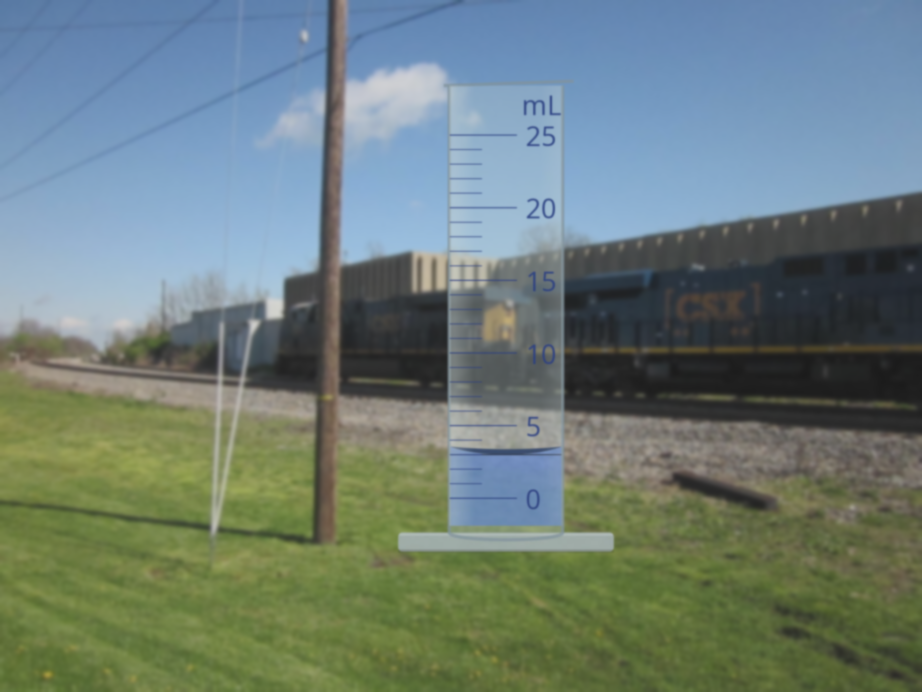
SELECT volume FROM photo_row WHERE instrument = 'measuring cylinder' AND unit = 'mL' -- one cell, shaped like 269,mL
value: 3,mL
